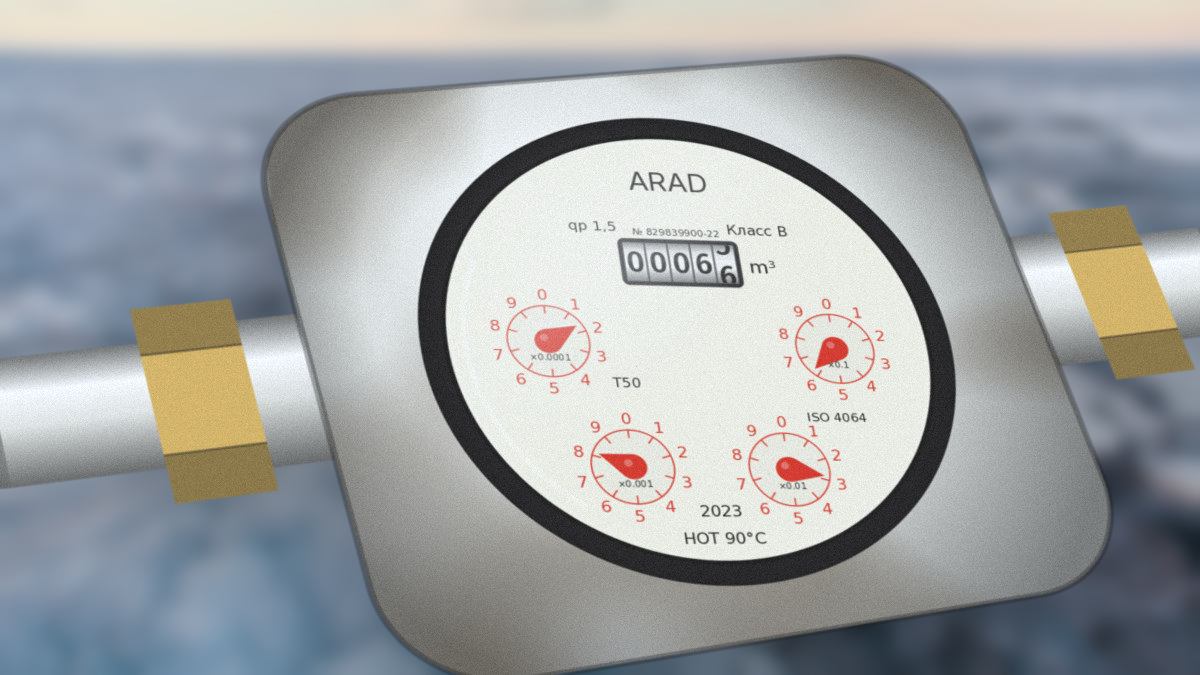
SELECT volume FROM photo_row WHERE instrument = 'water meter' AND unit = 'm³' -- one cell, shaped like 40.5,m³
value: 65.6281,m³
